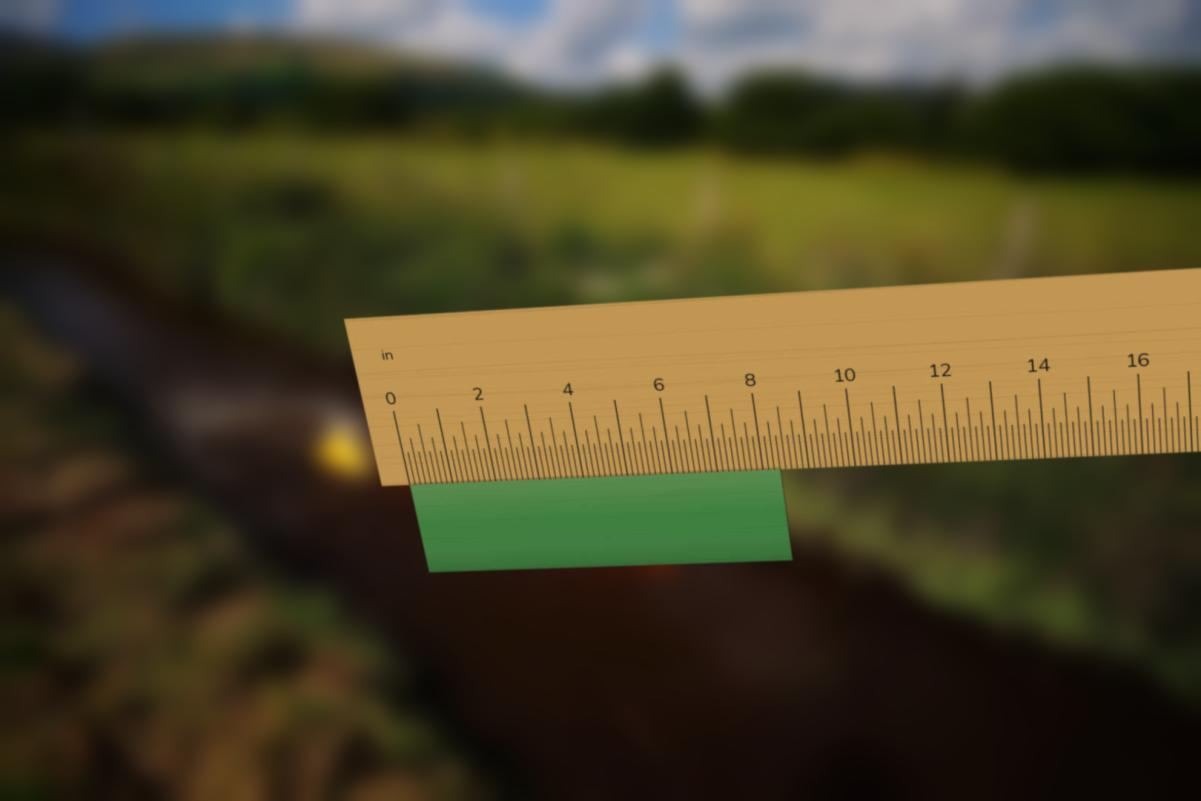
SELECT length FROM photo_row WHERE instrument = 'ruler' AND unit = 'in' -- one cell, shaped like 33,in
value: 8.375,in
